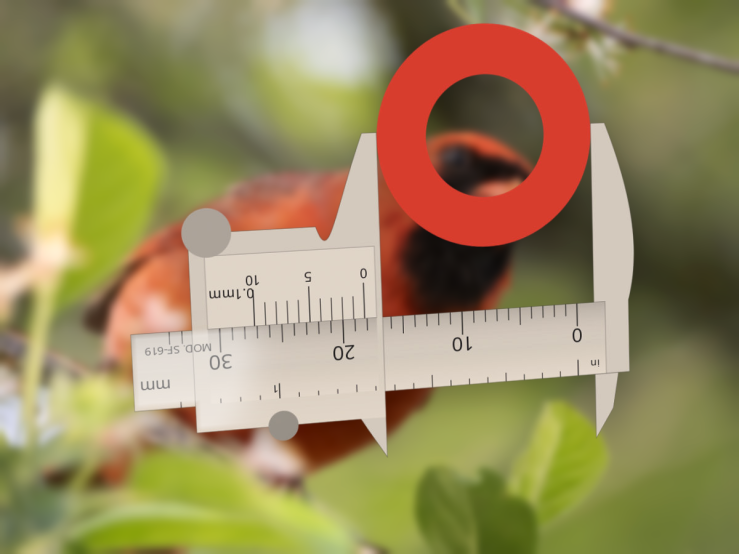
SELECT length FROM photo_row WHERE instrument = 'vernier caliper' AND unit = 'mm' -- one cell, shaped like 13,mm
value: 18.2,mm
